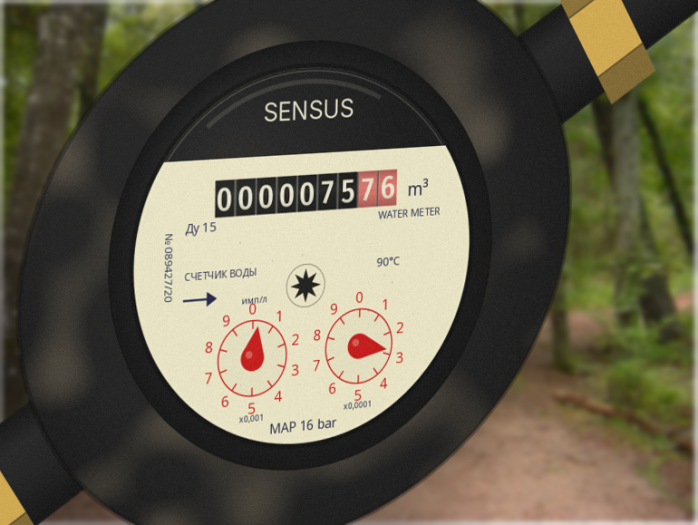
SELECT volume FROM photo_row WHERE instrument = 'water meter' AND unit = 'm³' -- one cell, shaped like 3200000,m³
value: 75.7602,m³
